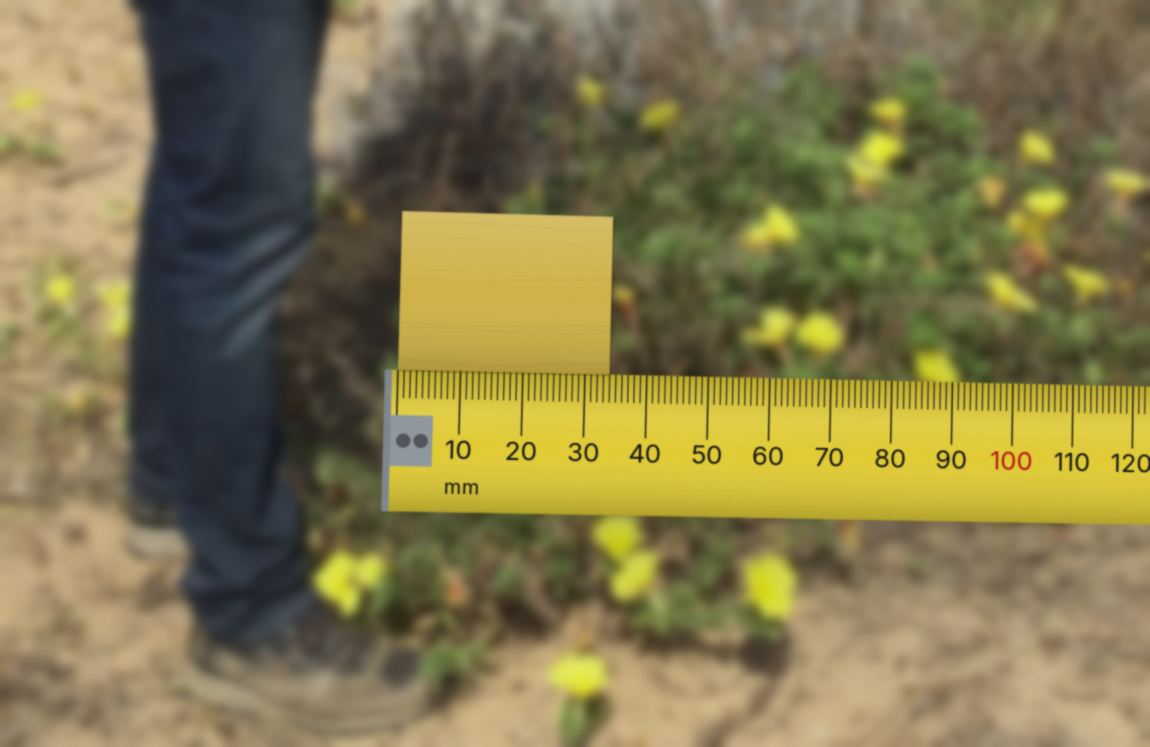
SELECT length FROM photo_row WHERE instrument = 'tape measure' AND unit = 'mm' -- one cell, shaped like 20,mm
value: 34,mm
